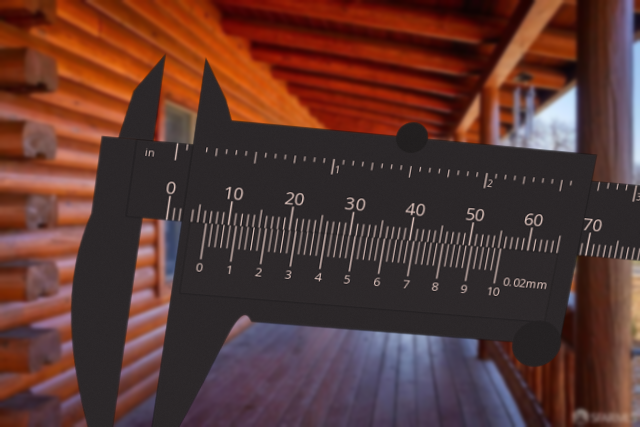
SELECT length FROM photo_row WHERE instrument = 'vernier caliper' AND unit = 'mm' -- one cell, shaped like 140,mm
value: 6.4,mm
